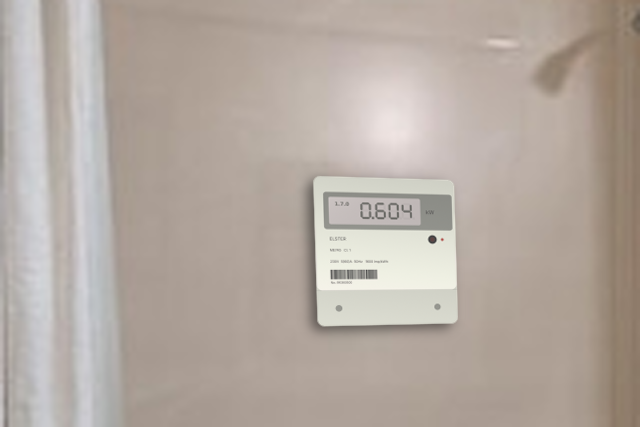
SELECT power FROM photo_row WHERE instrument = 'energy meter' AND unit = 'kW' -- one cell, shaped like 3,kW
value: 0.604,kW
